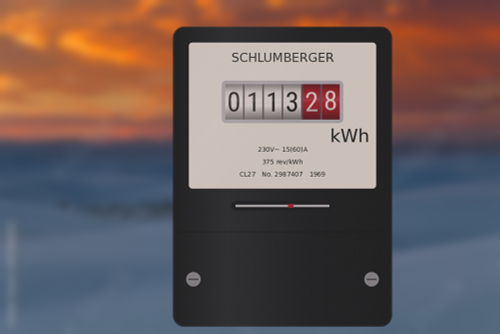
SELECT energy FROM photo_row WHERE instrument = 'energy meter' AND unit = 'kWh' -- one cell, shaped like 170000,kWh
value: 113.28,kWh
